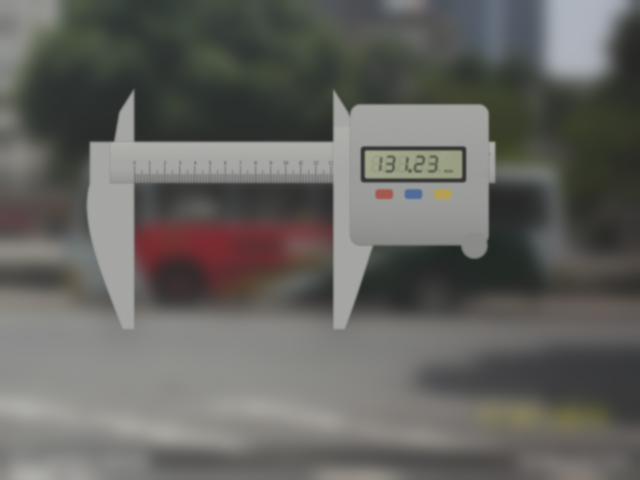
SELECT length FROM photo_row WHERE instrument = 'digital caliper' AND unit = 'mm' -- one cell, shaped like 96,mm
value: 131.23,mm
